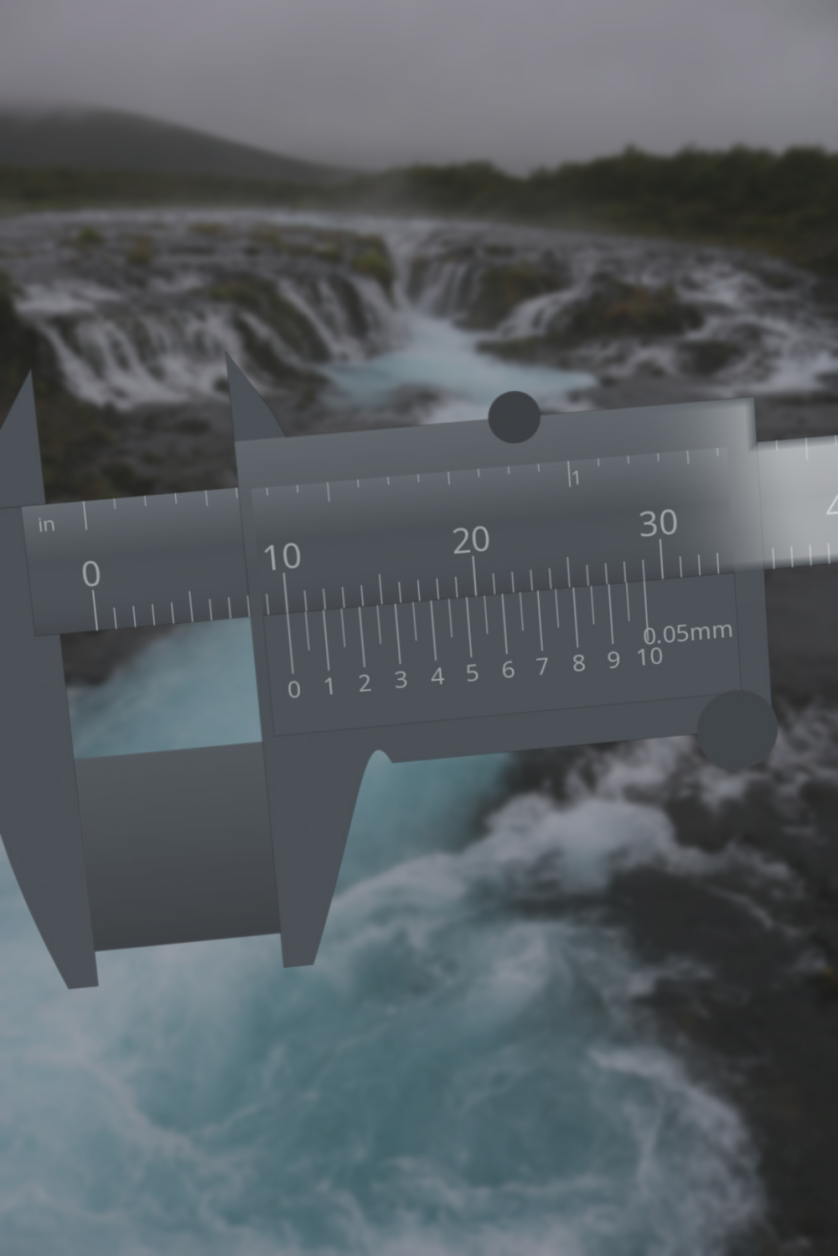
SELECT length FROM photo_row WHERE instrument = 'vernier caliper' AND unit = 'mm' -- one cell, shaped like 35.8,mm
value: 10.0,mm
